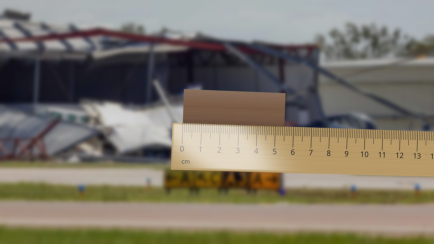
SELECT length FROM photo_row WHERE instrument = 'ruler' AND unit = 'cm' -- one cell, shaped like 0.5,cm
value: 5.5,cm
